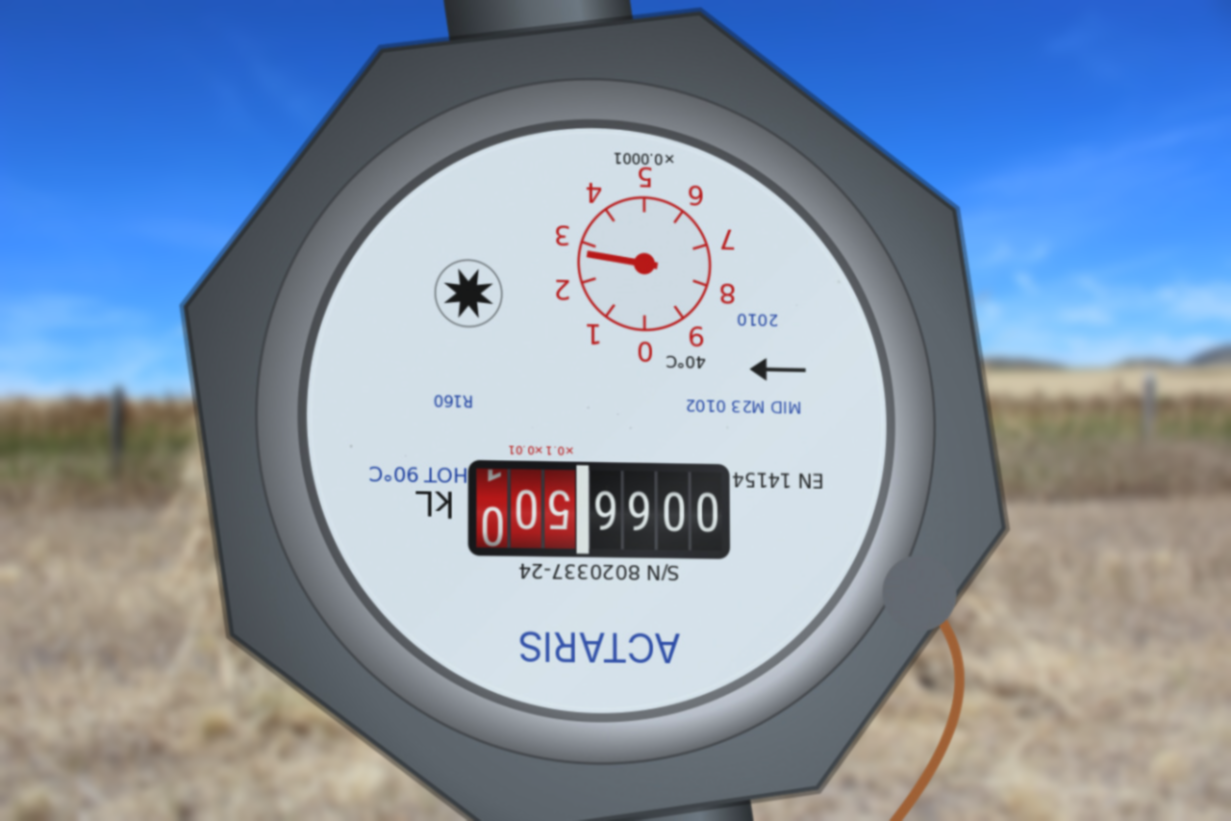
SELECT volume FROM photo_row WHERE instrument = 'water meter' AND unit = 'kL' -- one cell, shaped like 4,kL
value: 66.5002,kL
